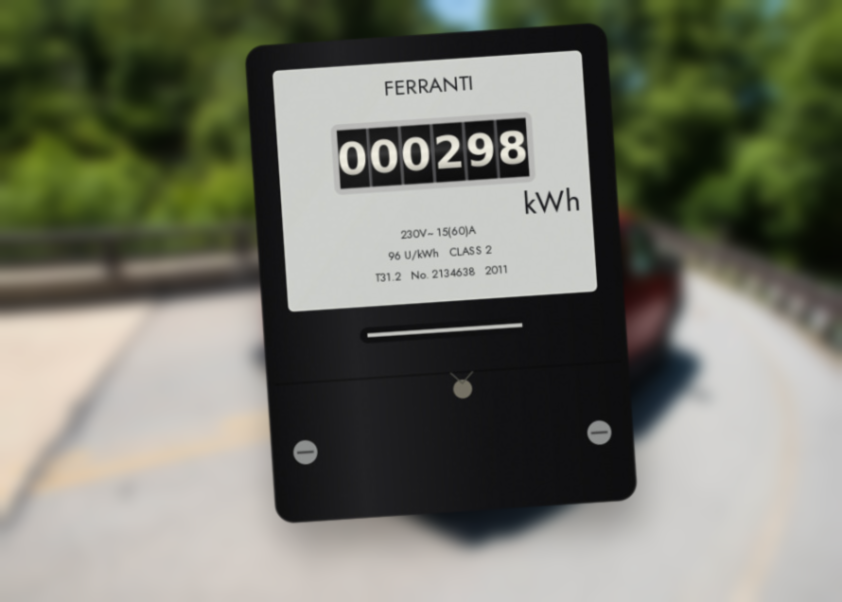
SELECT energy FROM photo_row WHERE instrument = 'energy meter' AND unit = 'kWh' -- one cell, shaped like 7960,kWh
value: 298,kWh
